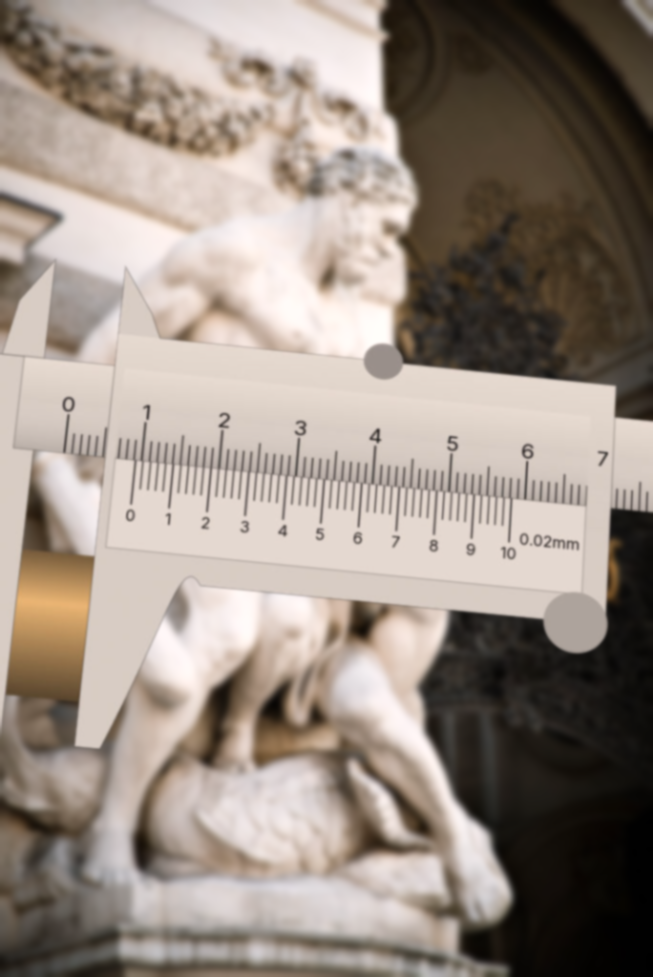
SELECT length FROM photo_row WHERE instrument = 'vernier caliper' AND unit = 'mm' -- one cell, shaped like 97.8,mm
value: 9.2,mm
